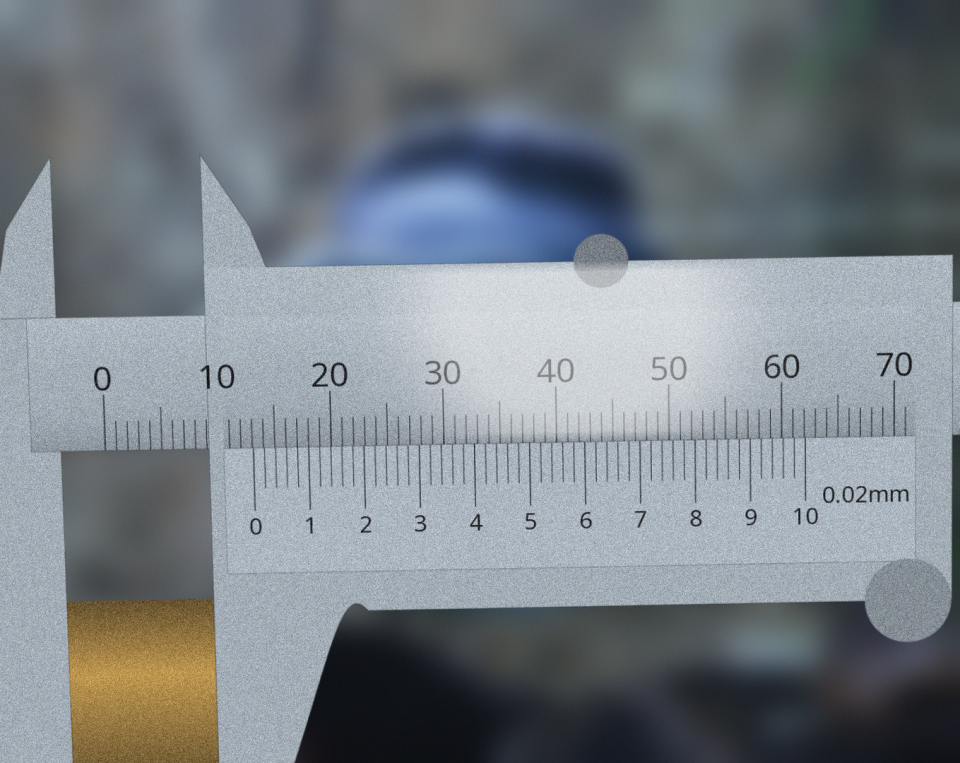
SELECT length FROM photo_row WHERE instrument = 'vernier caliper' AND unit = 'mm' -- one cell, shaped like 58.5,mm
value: 13.1,mm
